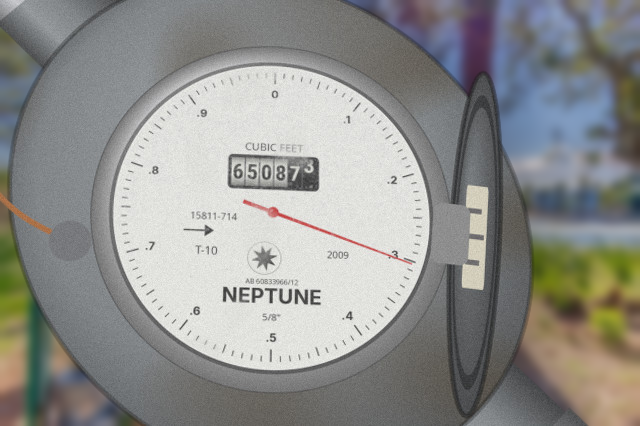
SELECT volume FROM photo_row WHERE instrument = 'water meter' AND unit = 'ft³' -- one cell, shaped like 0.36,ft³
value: 650873.30,ft³
